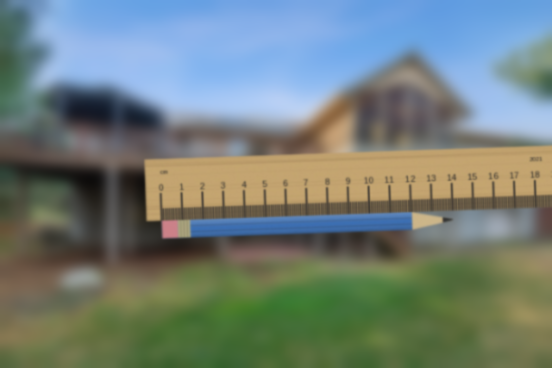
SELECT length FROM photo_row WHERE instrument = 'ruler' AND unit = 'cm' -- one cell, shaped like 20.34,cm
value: 14,cm
